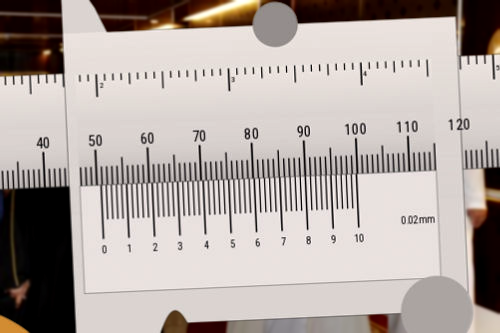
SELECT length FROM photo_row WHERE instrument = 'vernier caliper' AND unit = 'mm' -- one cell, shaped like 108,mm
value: 50.8,mm
